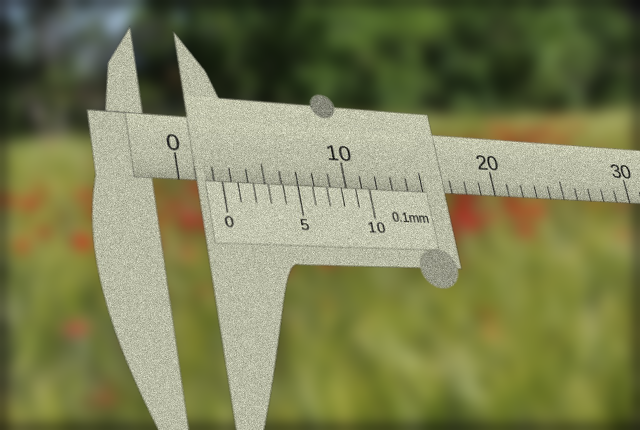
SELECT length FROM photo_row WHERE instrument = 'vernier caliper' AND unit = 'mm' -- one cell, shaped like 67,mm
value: 2.5,mm
